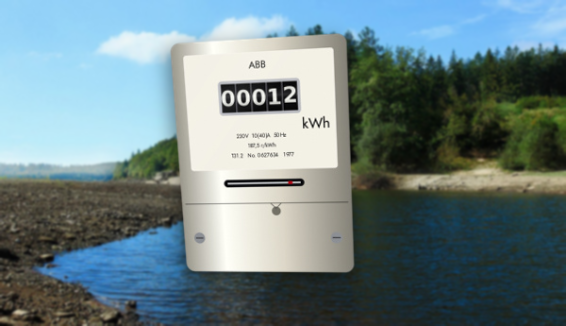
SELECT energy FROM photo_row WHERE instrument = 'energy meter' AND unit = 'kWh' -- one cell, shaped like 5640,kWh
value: 12,kWh
